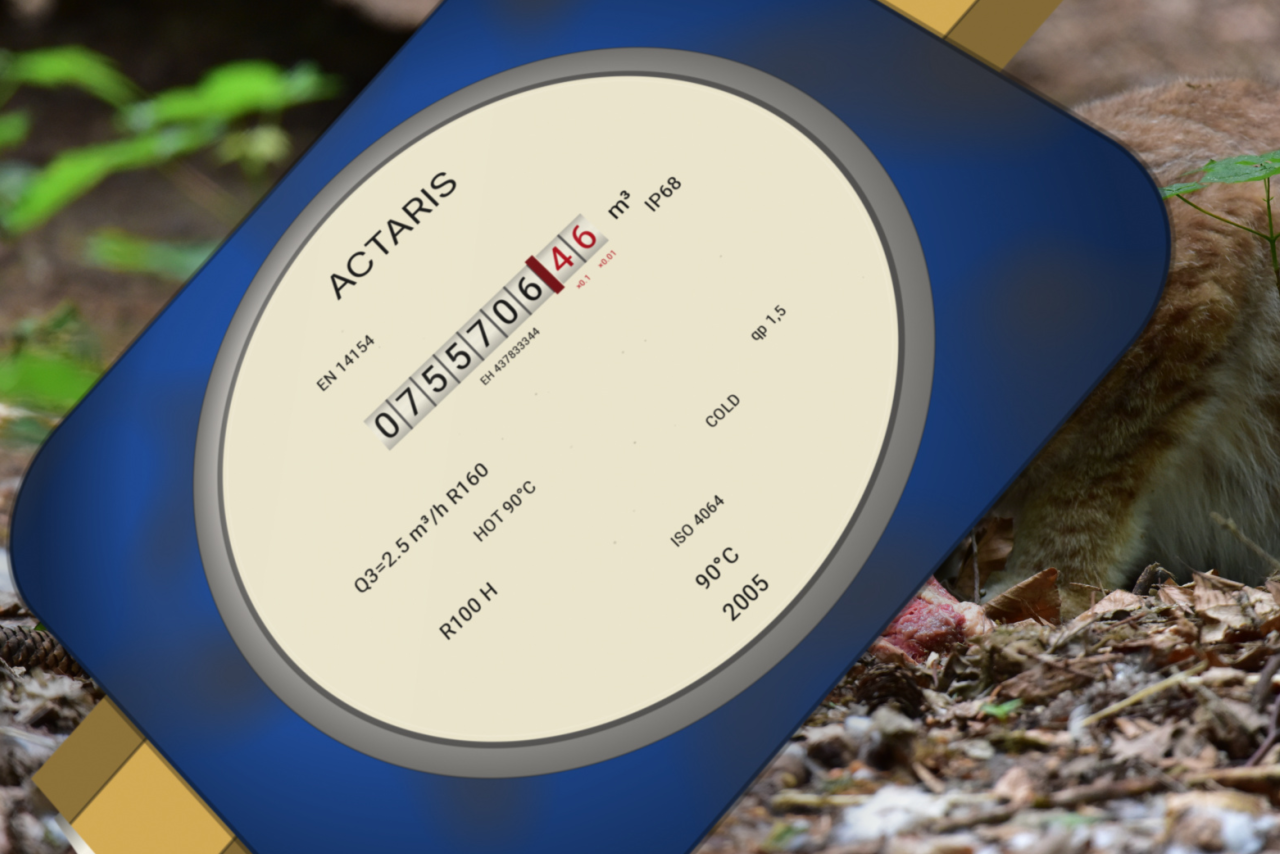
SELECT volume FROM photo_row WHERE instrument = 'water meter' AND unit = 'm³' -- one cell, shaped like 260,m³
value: 755706.46,m³
